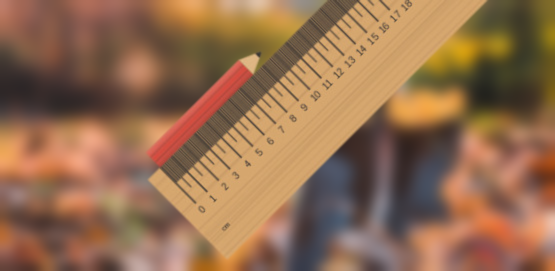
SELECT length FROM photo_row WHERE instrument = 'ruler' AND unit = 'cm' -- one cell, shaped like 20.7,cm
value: 9.5,cm
